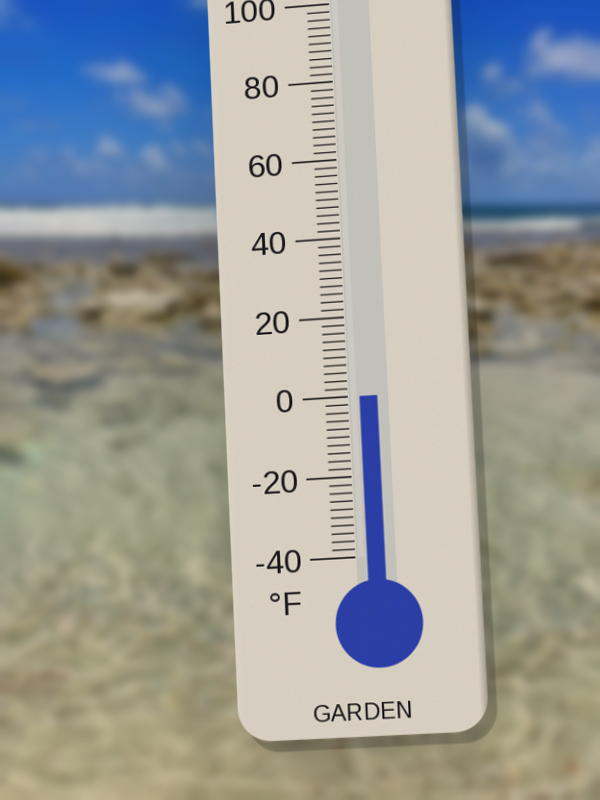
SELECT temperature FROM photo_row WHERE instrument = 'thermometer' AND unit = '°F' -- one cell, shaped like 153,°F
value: 0,°F
